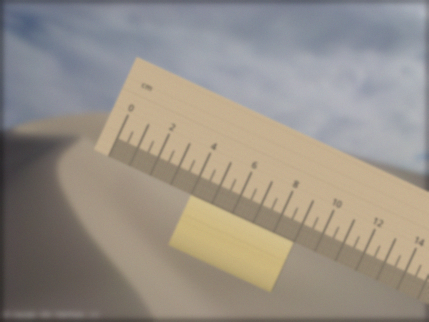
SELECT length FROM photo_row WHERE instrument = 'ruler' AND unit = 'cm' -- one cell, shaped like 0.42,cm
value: 5,cm
